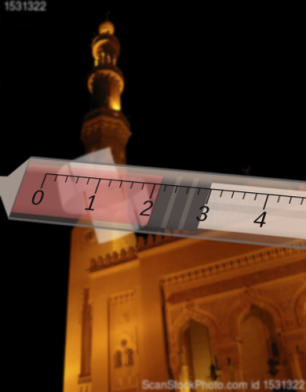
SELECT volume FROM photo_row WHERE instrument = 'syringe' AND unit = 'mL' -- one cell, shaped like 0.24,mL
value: 2.1,mL
